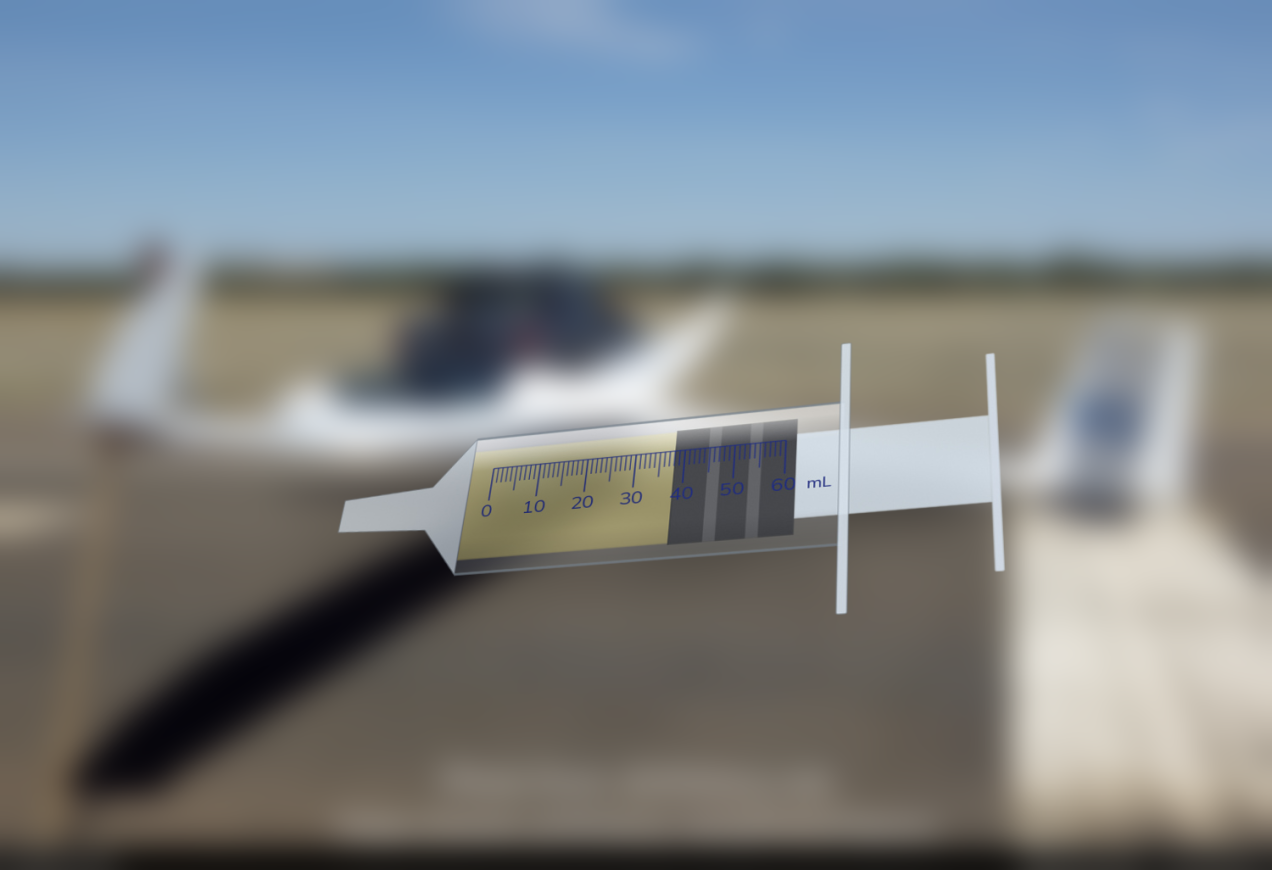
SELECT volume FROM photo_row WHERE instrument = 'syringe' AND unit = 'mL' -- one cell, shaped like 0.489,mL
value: 38,mL
